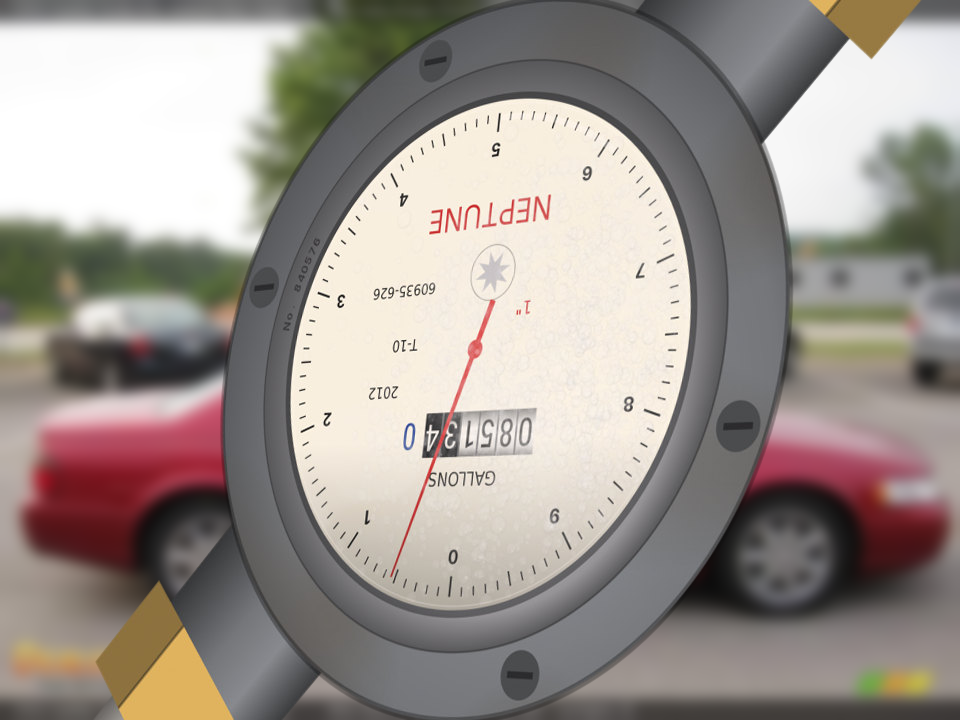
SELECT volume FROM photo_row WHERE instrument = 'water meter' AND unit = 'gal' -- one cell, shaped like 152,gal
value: 851340.5,gal
